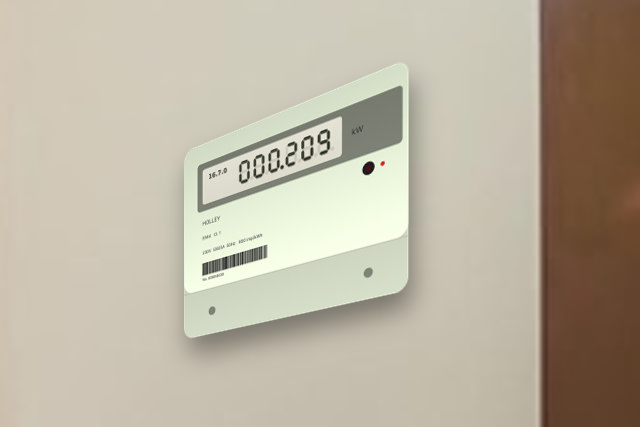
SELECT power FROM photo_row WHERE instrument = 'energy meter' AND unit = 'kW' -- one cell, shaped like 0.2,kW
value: 0.209,kW
